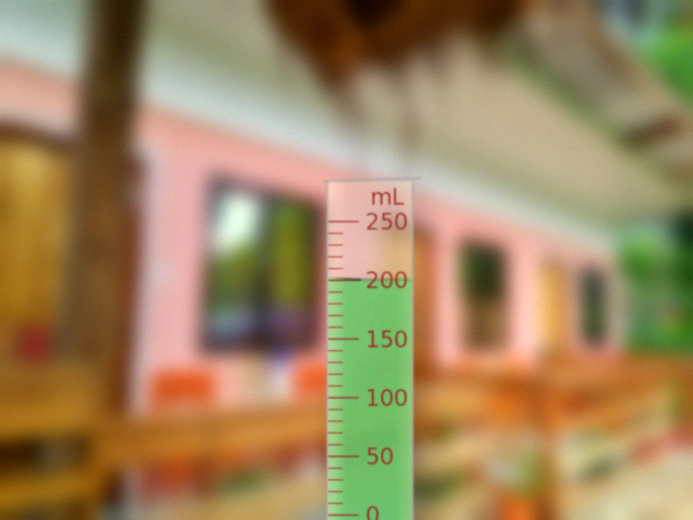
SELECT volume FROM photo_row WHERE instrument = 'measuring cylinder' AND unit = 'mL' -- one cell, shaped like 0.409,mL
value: 200,mL
